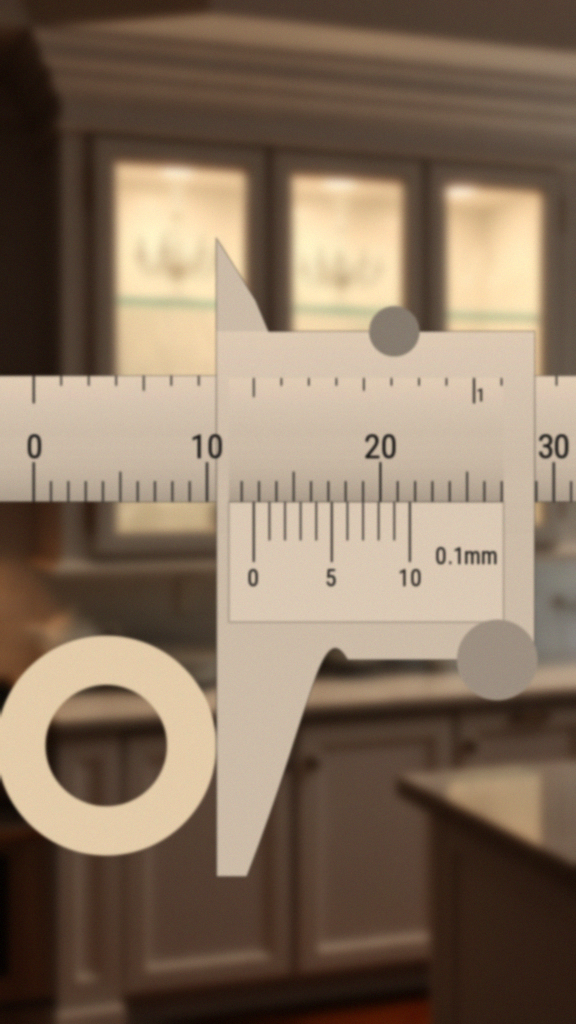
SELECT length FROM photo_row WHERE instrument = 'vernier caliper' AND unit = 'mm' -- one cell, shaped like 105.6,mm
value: 12.7,mm
